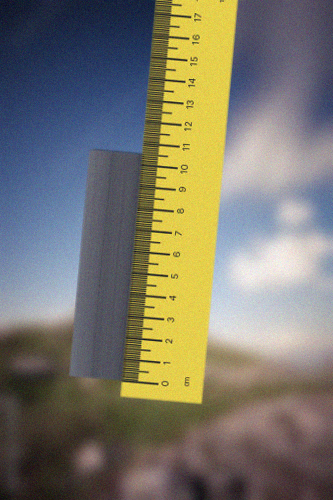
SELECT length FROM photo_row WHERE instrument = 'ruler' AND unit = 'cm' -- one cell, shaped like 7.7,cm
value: 10.5,cm
